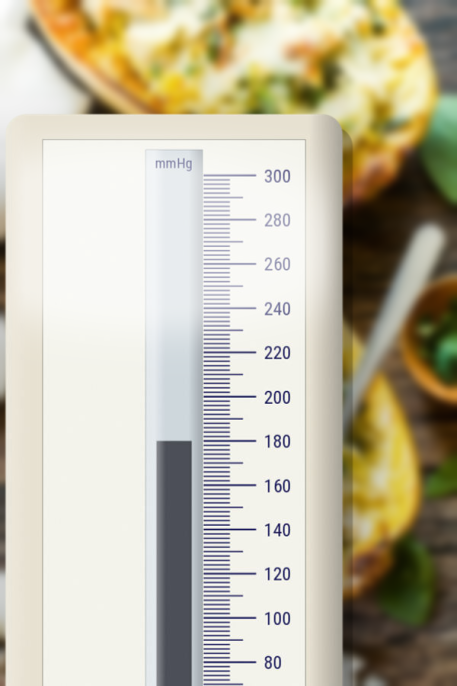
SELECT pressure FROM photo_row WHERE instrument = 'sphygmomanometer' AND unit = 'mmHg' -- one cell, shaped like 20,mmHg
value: 180,mmHg
